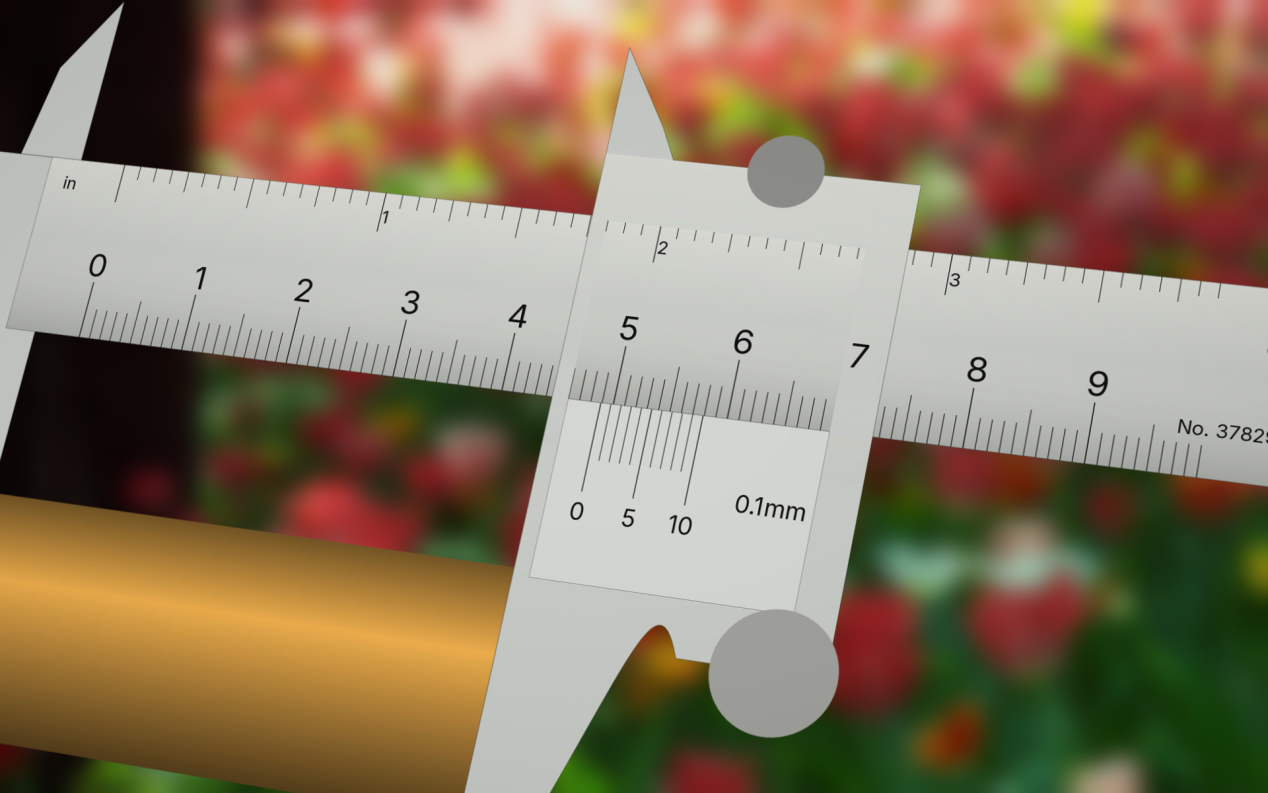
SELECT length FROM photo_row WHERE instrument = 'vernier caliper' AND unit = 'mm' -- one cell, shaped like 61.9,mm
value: 48.9,mm
